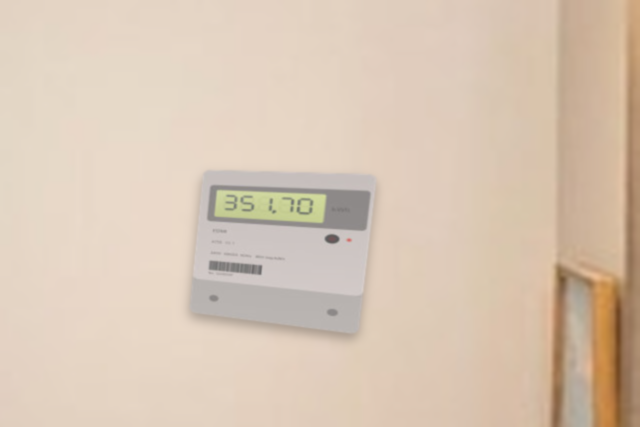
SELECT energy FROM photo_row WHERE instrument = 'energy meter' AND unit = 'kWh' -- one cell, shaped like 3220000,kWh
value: 351.70,kWh
